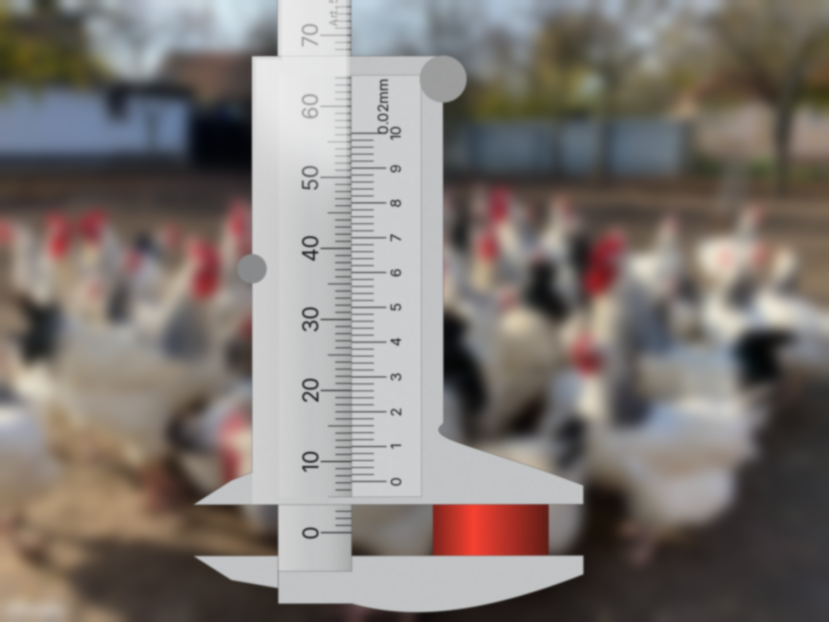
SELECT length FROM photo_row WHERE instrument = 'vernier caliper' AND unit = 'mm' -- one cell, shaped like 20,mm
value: 7.2,mm
